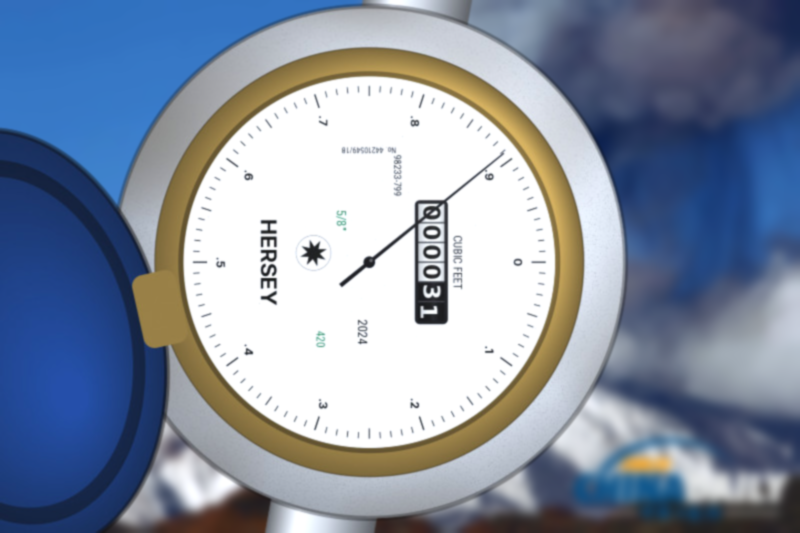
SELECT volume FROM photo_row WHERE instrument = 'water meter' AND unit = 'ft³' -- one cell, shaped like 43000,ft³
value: 30.89,ft³
